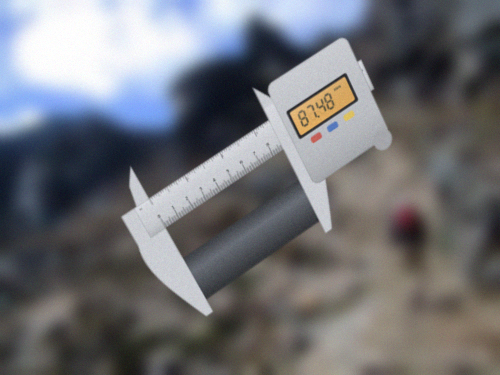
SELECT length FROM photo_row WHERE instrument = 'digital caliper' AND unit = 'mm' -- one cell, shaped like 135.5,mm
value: 87.48,mm
